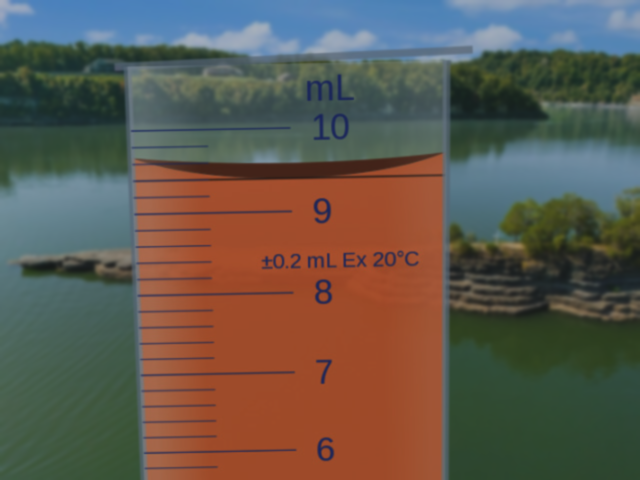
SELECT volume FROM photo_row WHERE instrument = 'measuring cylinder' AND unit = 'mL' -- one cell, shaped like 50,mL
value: 9.4,mL
